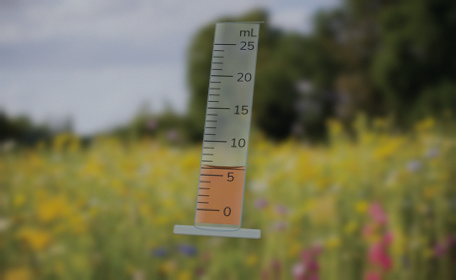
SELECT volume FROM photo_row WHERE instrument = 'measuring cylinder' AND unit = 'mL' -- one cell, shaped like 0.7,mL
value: 6,mL
